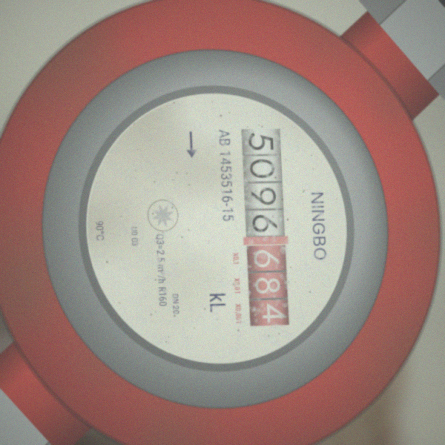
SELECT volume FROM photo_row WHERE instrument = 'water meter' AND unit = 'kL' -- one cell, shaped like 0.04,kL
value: 5096.684,kL
